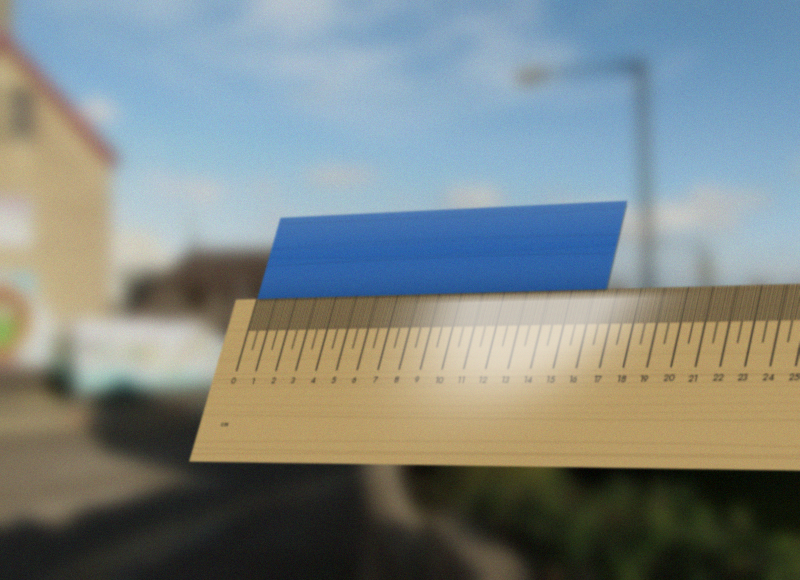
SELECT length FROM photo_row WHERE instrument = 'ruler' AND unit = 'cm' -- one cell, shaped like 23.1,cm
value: 16.5,cm
